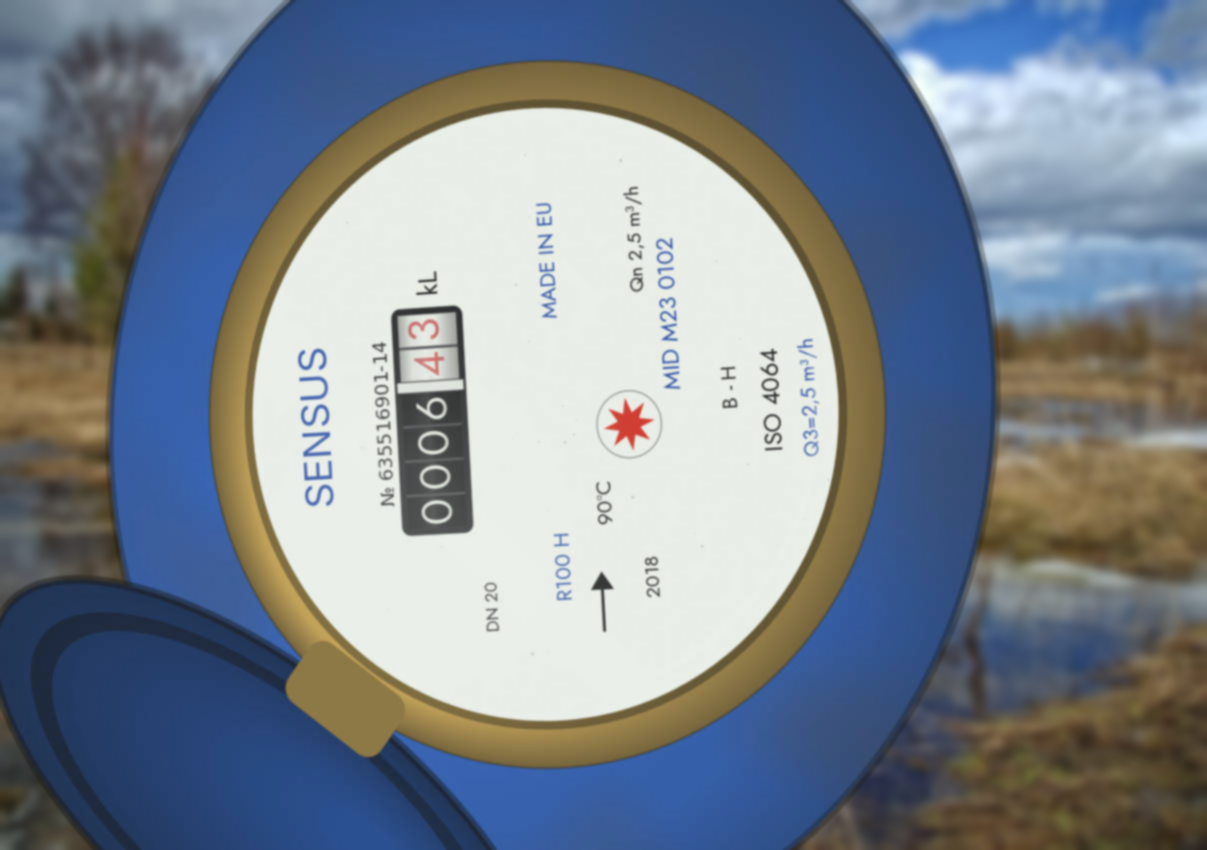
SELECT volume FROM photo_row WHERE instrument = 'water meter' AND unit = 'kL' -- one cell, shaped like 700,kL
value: 6.43,kL
